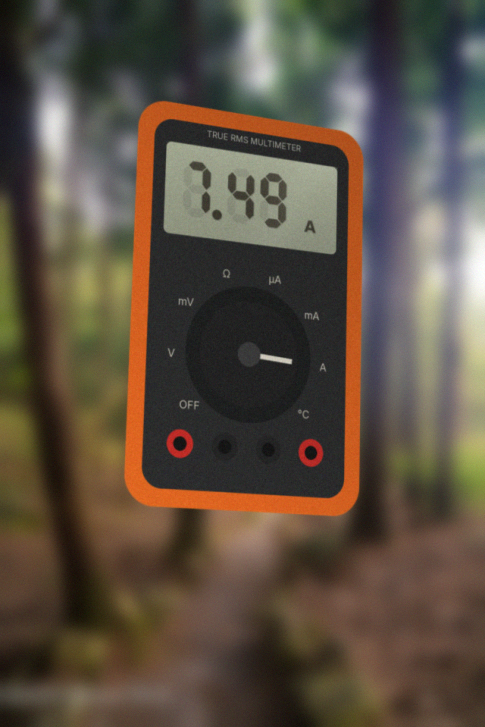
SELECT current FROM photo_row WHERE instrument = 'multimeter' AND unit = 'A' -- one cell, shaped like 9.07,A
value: 7.49,A
